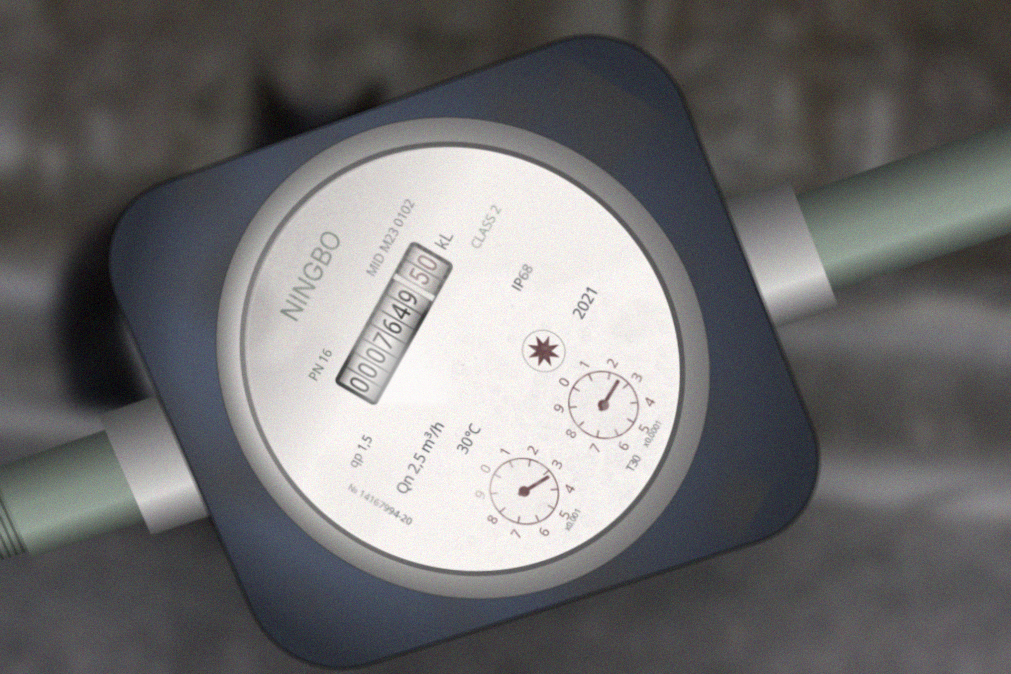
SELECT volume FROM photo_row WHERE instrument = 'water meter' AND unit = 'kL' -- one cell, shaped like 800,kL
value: 7649.5032,kL
